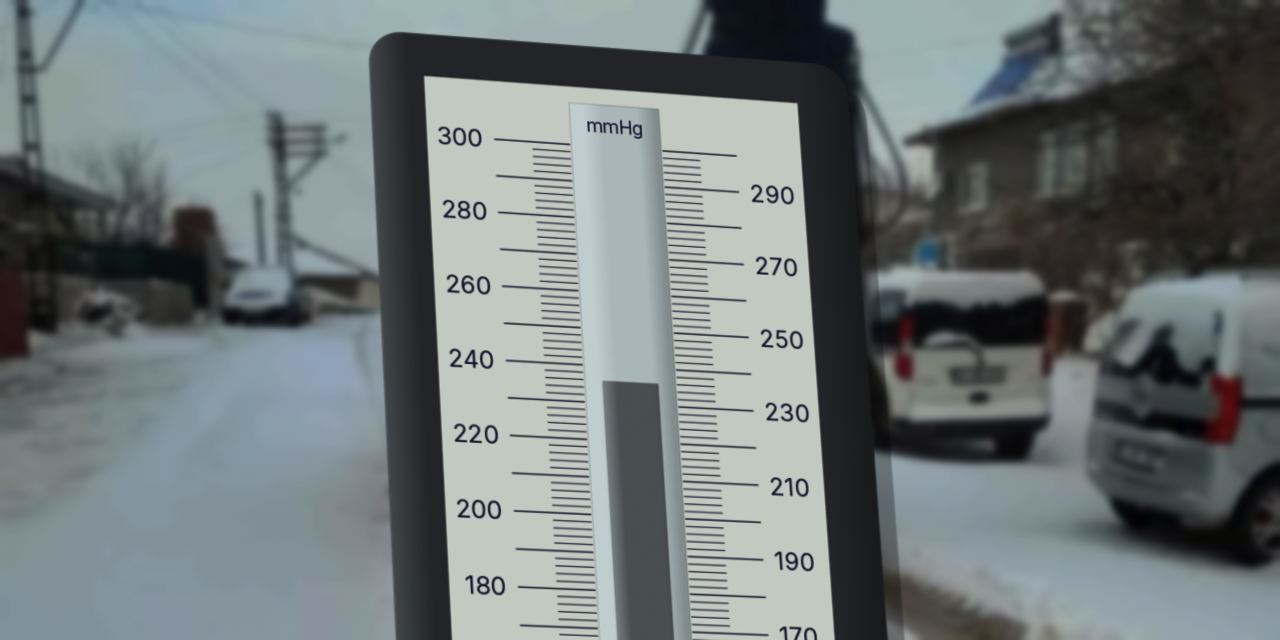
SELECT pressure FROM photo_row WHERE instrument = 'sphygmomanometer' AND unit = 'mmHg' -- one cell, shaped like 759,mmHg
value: 236,mmHg
